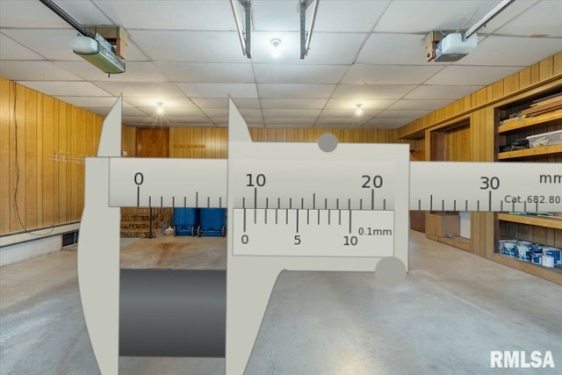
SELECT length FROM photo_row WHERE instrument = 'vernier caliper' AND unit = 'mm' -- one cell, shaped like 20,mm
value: 9.1,mm
